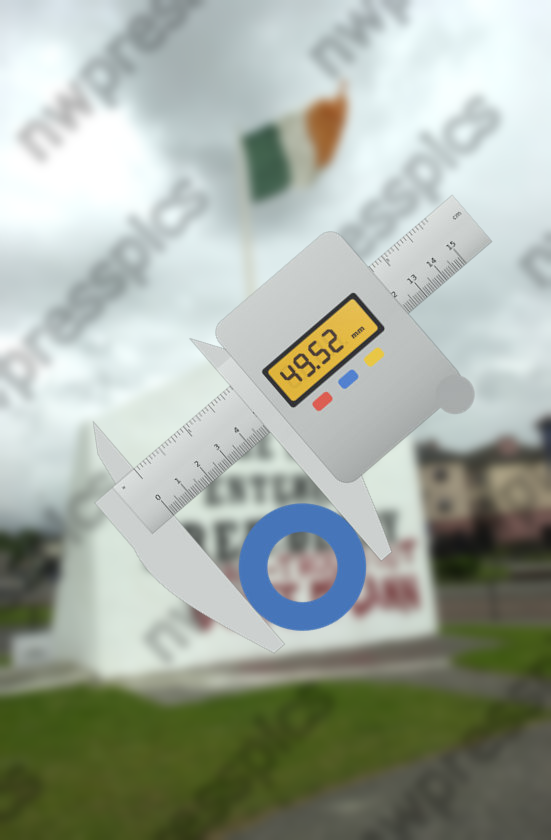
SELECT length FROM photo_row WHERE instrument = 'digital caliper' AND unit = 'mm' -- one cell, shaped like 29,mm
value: 49.52,mm
